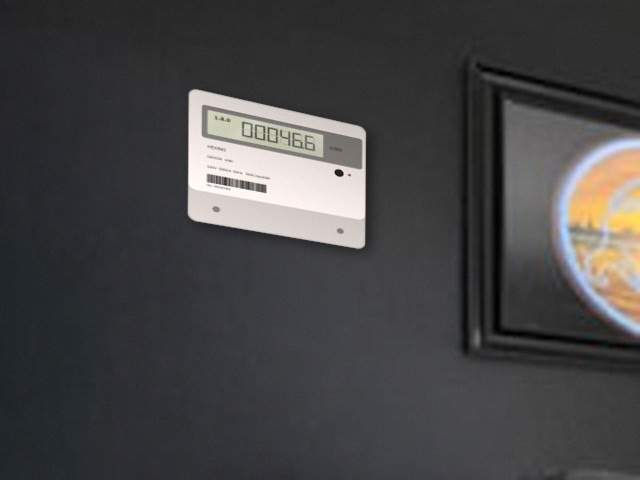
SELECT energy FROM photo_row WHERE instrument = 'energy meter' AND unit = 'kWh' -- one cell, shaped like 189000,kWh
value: 46.6,kWh
